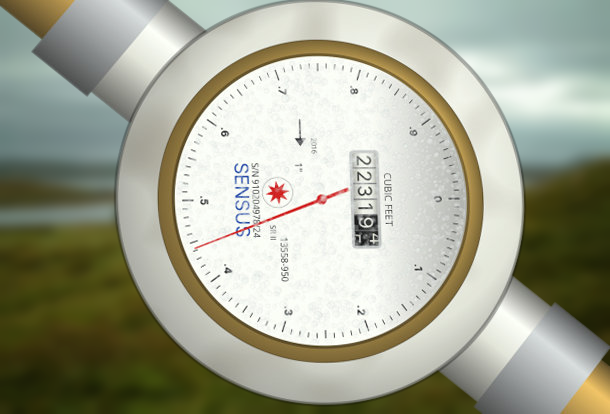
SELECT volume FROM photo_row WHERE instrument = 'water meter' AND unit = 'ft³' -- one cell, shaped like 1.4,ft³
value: 223194.44,ft³
